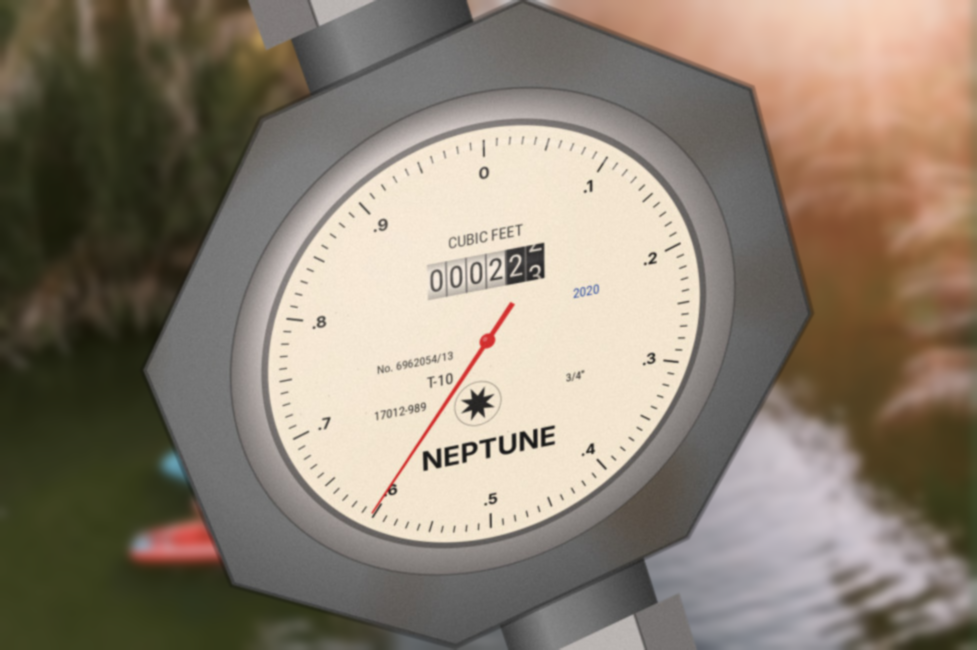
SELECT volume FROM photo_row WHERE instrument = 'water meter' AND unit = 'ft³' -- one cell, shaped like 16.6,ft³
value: 222.60,ft³
